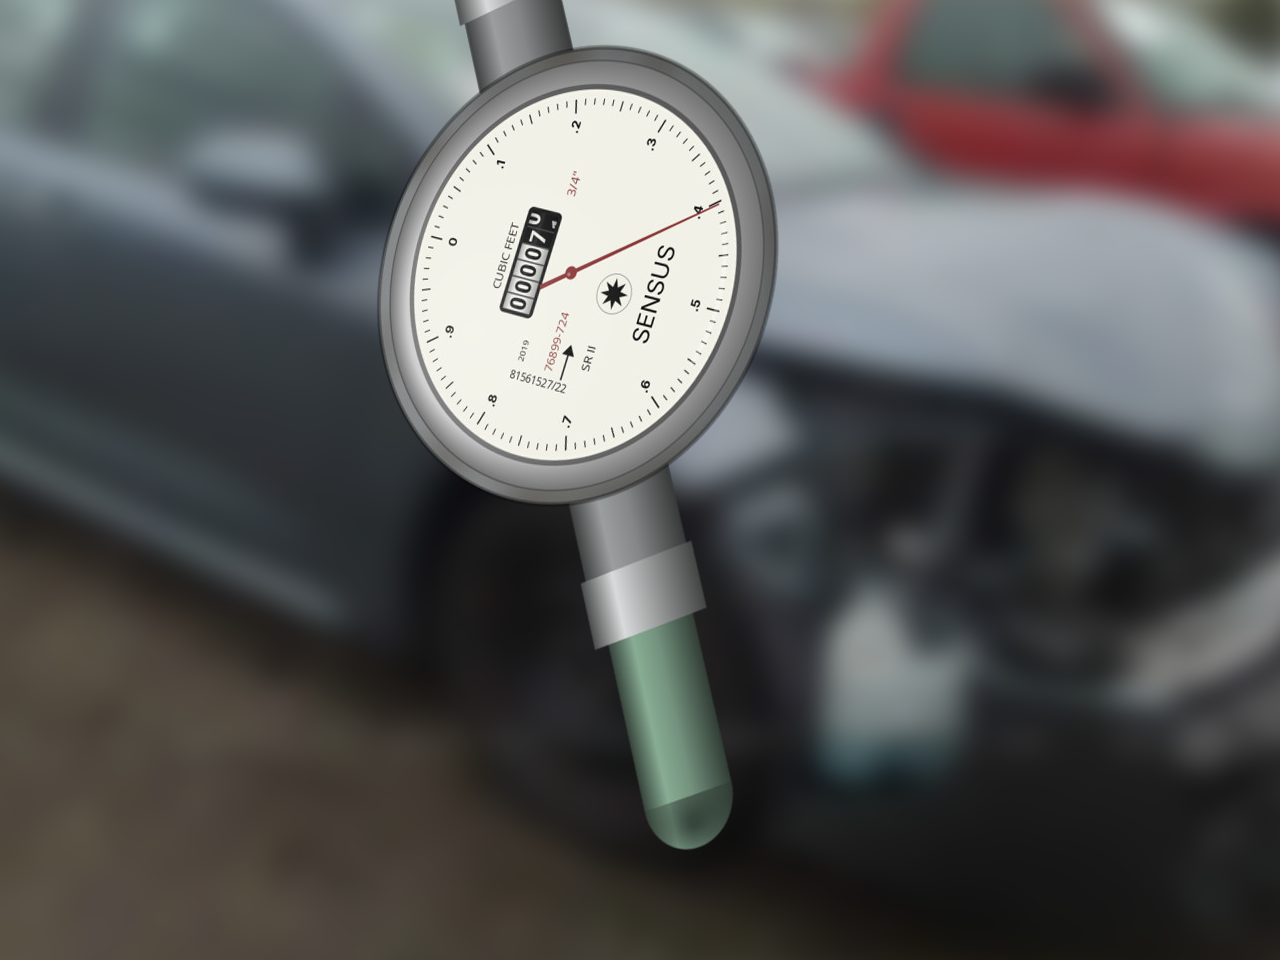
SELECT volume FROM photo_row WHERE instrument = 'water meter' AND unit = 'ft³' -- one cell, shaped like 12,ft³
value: 70.40,ft³
